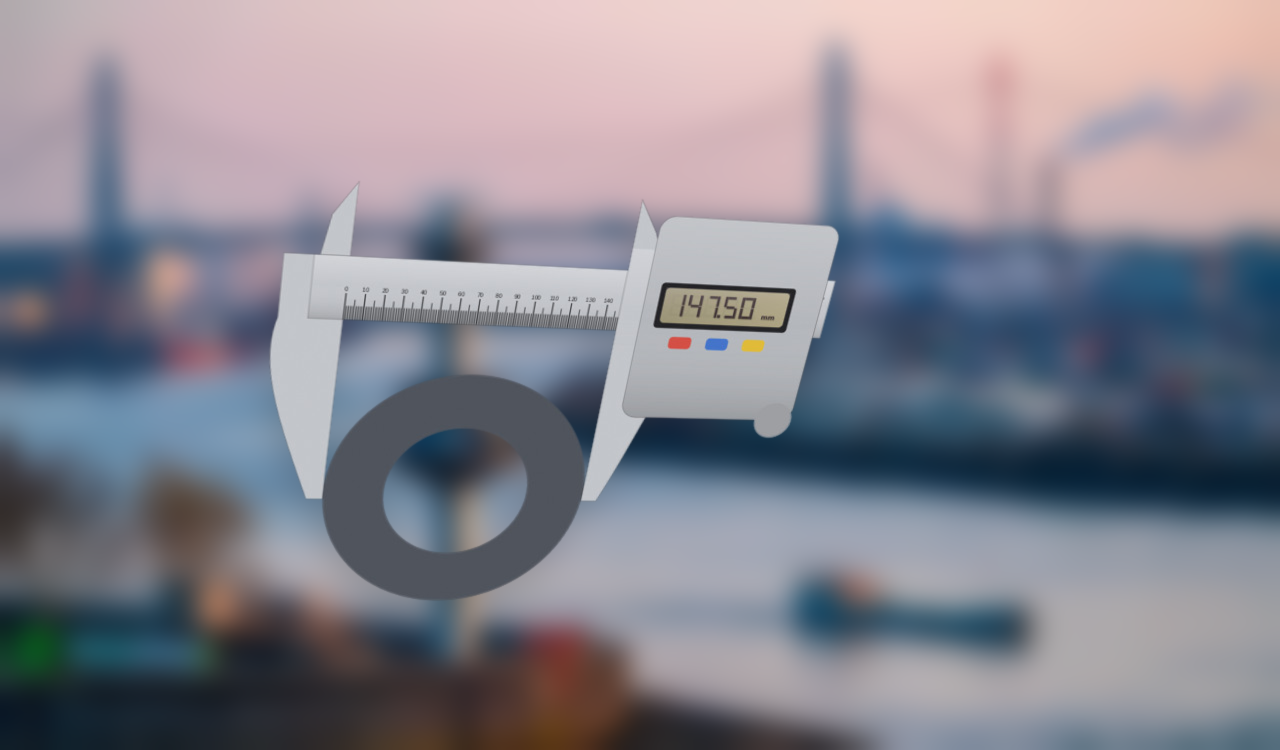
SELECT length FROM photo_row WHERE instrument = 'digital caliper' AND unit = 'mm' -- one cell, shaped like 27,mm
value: 147.50,mm
